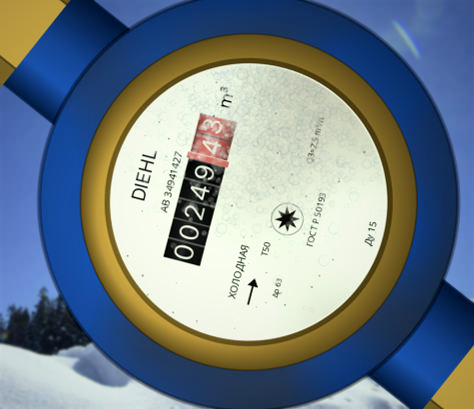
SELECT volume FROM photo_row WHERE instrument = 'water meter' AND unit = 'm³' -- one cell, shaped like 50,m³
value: 249.43,m³
